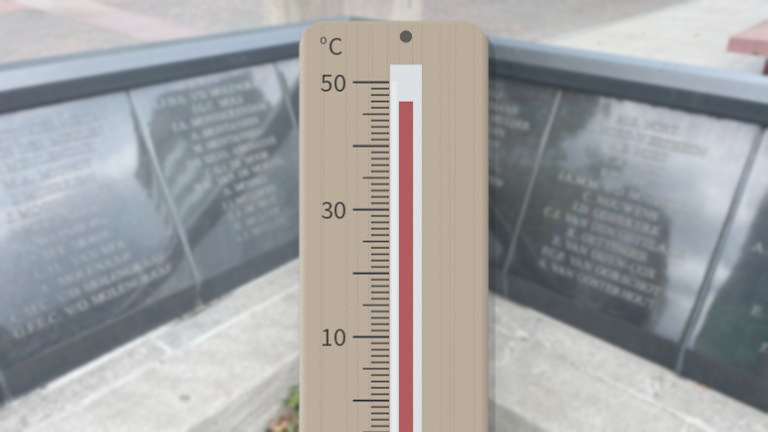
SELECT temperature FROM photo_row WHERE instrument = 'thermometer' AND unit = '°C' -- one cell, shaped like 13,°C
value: 47,°C
